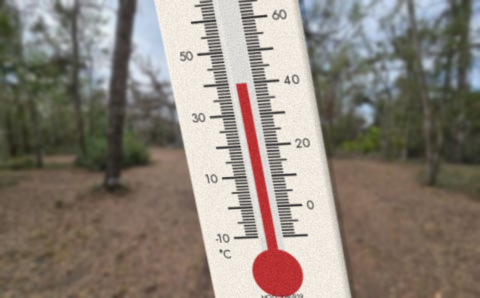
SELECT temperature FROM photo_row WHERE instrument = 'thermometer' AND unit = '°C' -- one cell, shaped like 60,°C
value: 40,°C
